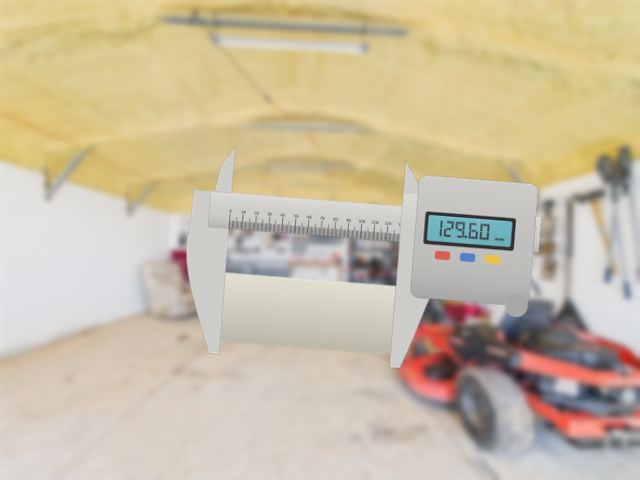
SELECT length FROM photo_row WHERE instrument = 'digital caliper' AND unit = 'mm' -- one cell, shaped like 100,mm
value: 129.60,mm
